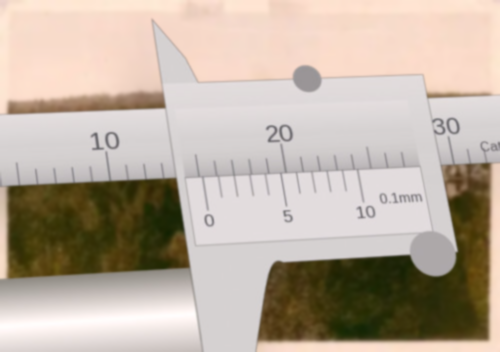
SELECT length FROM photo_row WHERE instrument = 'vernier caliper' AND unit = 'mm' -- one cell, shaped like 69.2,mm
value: 15.2,mm
